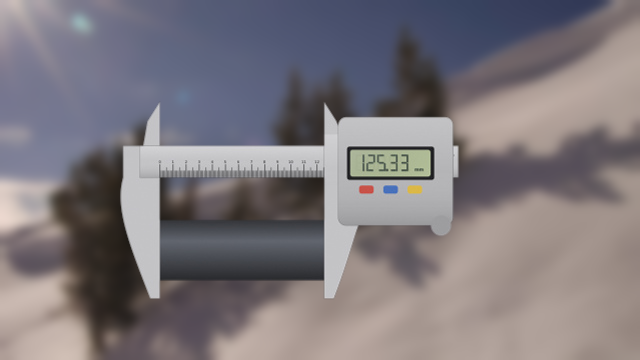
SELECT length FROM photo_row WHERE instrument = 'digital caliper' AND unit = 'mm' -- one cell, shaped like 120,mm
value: 125.33,mm
